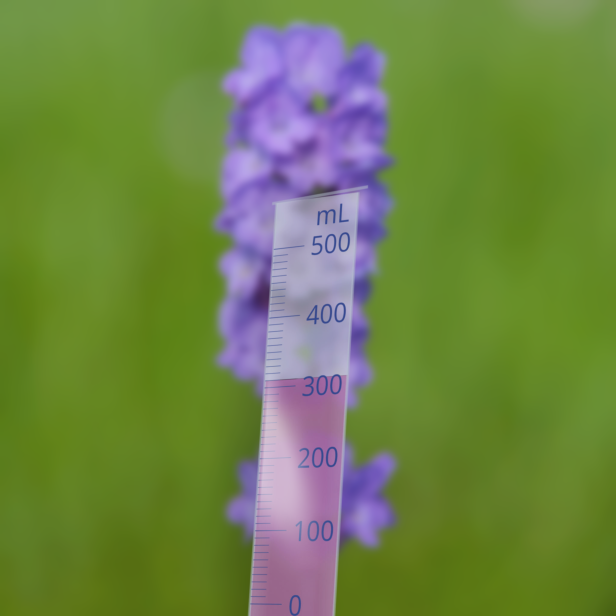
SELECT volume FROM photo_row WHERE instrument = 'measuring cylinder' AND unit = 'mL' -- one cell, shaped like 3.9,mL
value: 310,mL
